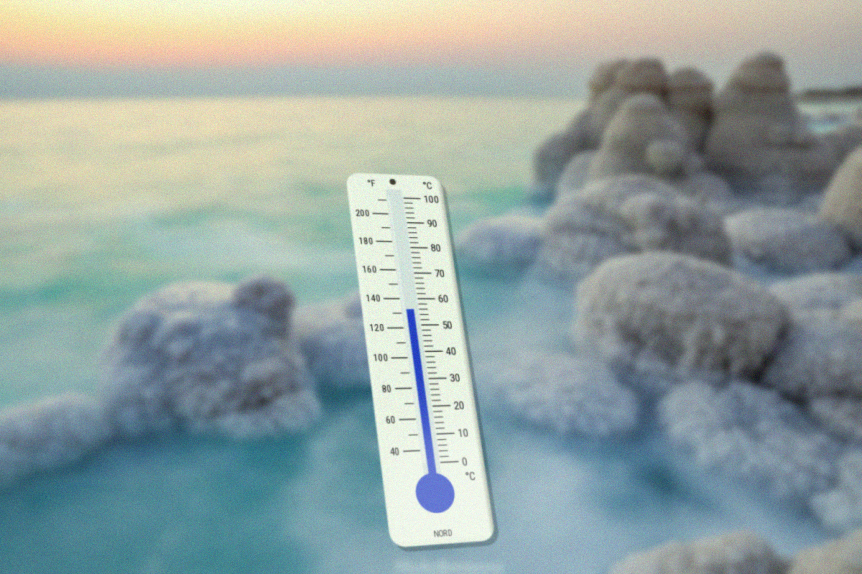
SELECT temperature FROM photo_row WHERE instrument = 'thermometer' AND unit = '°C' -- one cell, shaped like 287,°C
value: 56,°C
